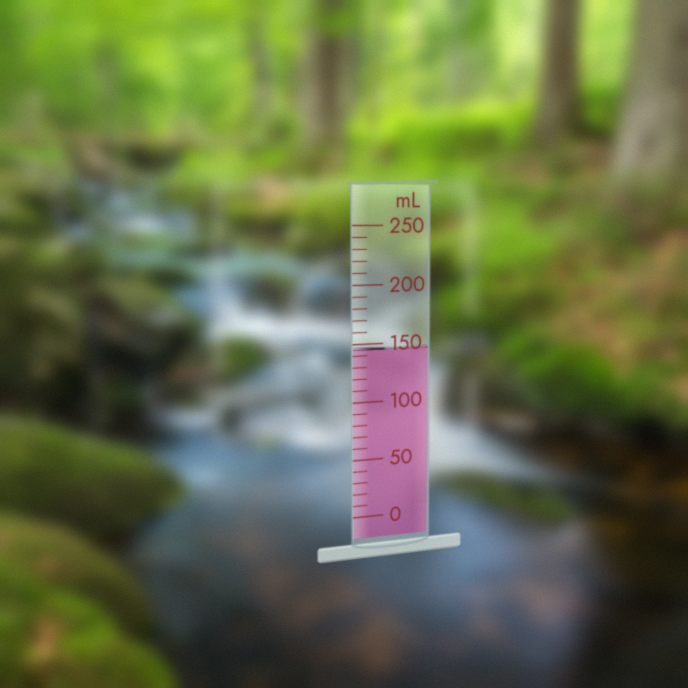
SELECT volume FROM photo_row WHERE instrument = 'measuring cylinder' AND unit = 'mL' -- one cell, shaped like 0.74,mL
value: 145,mL
